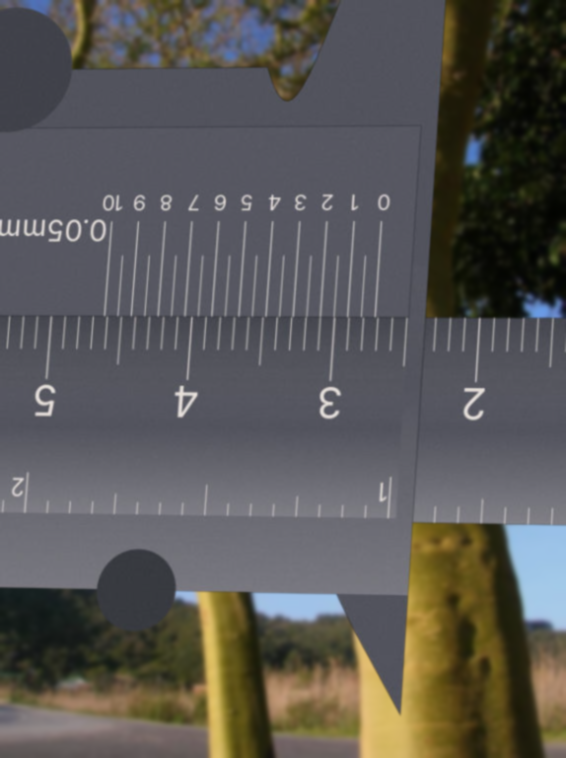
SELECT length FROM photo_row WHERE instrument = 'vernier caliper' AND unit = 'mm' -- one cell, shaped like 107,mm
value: 27.2,mm
